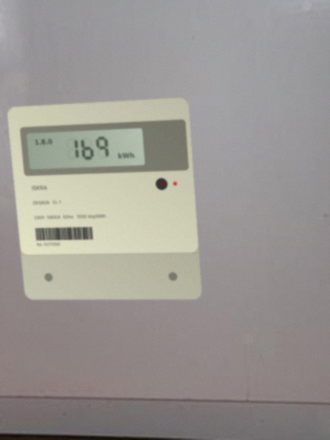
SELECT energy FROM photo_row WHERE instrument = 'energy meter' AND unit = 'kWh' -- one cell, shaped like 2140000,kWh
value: 169,kWh
